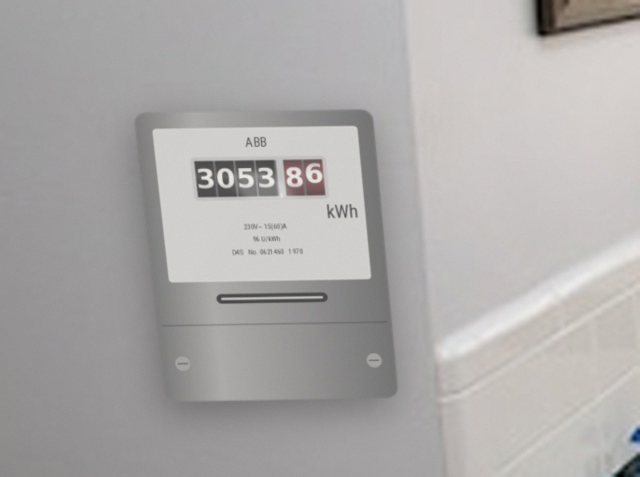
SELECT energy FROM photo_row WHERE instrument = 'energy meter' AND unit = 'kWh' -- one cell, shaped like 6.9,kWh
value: 3053.86,kWh
